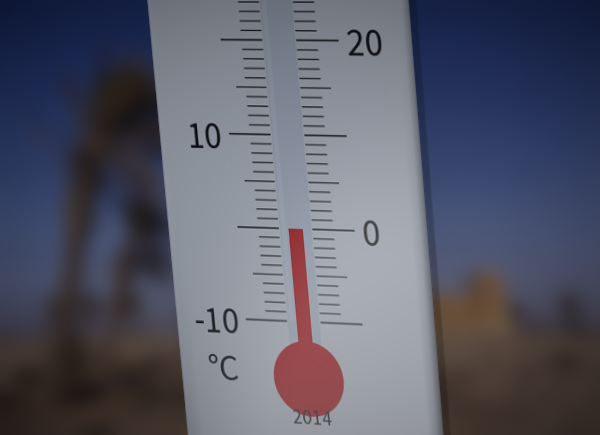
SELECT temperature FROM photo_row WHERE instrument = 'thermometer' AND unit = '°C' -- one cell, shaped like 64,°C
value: 0,°C
